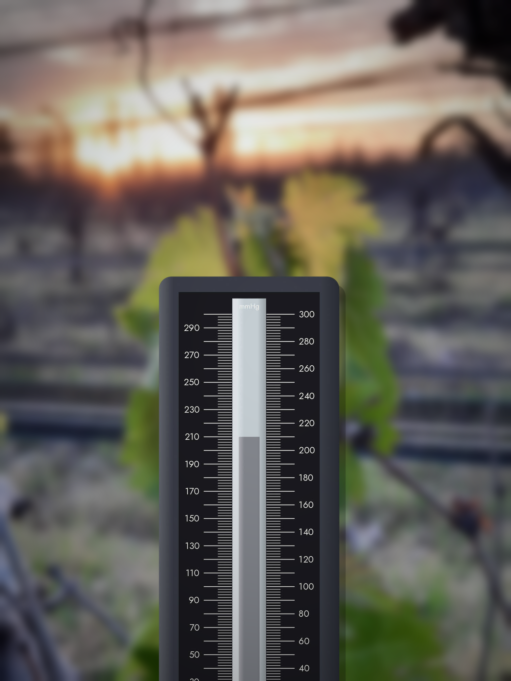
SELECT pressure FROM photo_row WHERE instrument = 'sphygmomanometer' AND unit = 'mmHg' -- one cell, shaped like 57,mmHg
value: 210,mmHg
